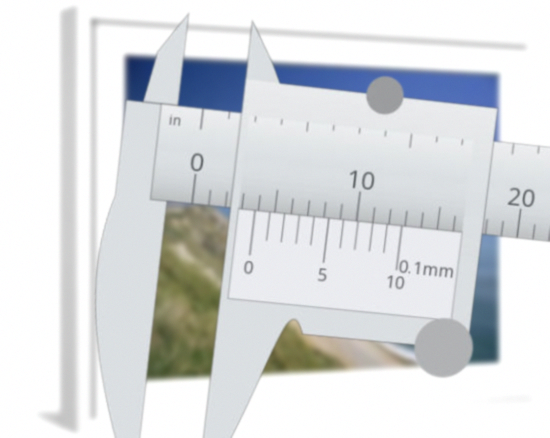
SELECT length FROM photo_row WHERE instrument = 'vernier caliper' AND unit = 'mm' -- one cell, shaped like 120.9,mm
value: 3.8,mm
